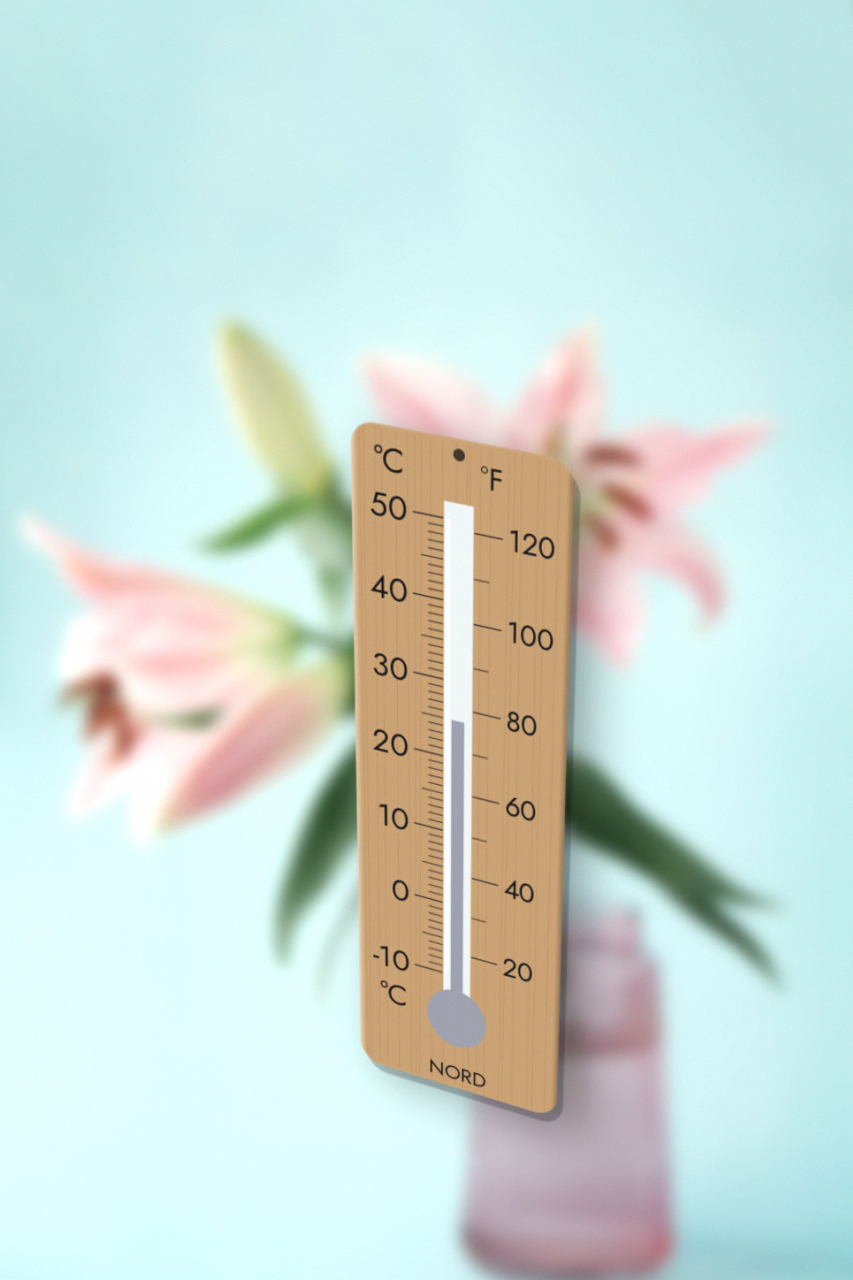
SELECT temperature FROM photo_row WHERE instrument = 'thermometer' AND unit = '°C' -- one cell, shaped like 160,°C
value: 25,°C
